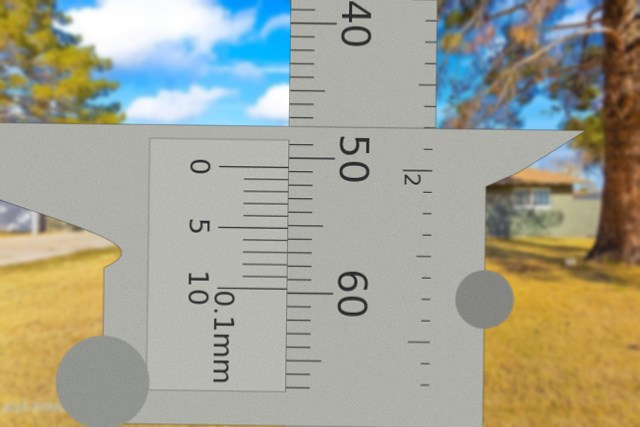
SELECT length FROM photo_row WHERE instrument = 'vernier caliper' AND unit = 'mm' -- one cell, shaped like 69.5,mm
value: 50.7,mm
